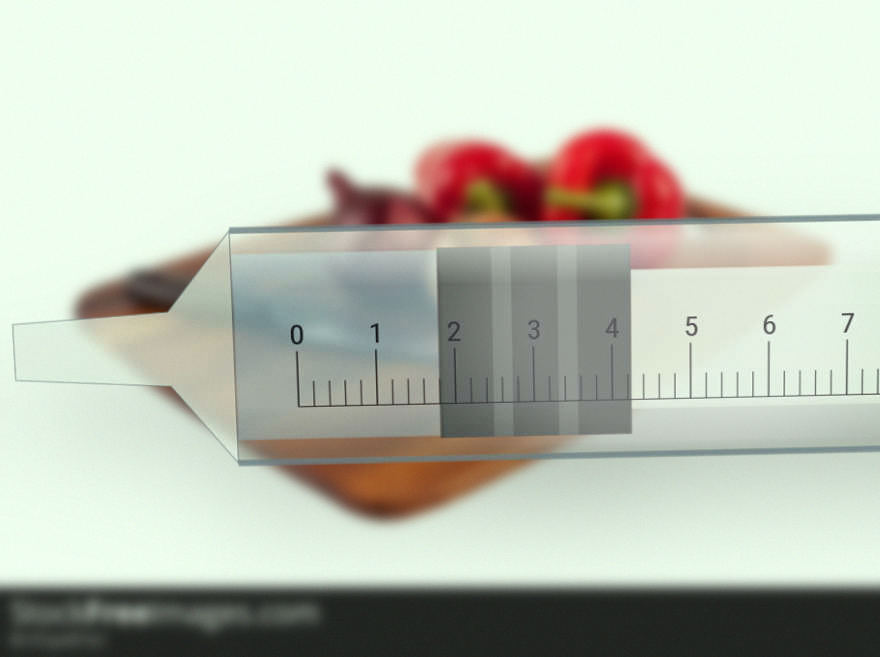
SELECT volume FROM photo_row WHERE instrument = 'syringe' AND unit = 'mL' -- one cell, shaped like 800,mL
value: 1.8,mL
